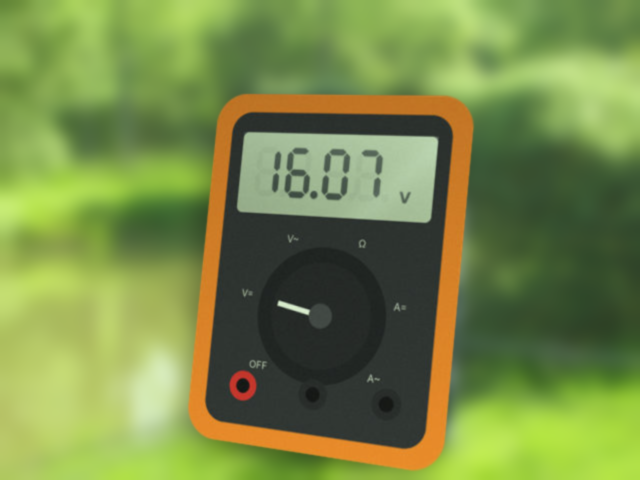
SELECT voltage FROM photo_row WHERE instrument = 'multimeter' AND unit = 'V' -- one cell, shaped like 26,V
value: 16.07,V
